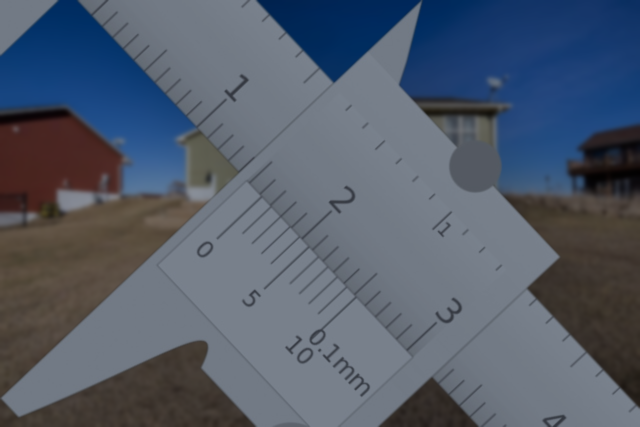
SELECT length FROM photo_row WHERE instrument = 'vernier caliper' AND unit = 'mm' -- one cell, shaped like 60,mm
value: 16.2,mm
